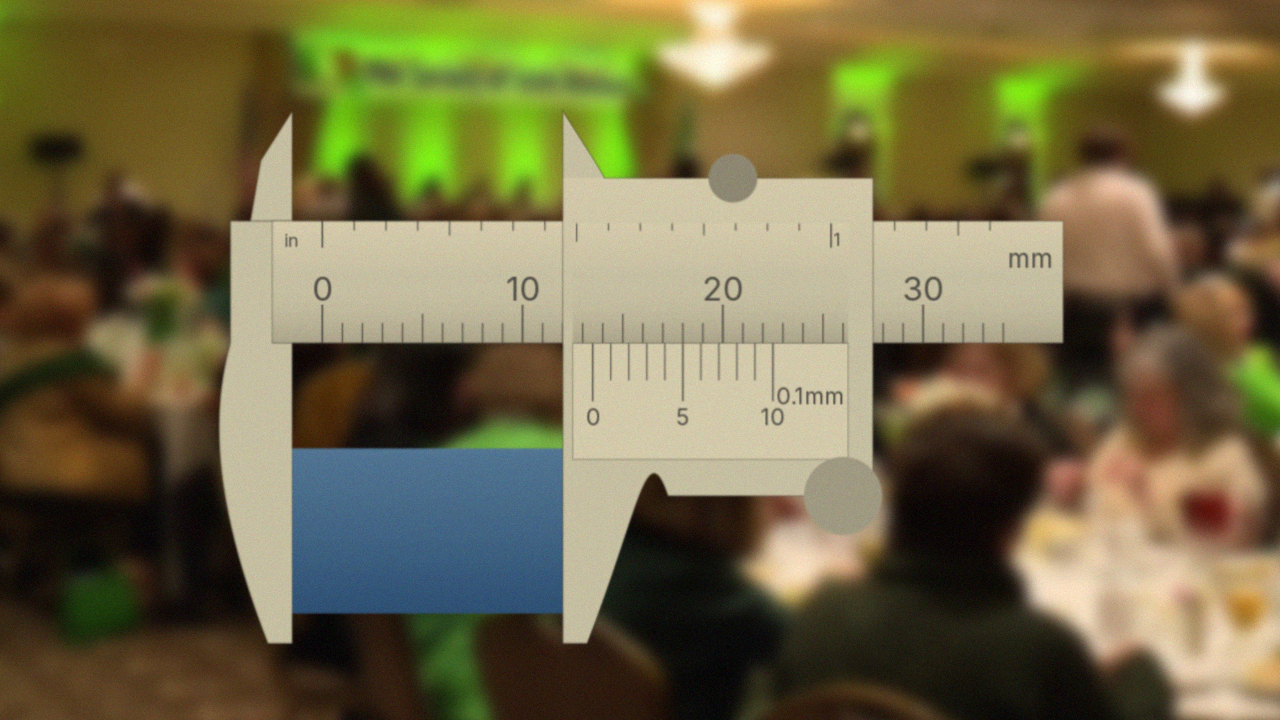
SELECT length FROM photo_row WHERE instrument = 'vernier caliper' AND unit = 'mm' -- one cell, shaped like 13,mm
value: 13.5,mm
